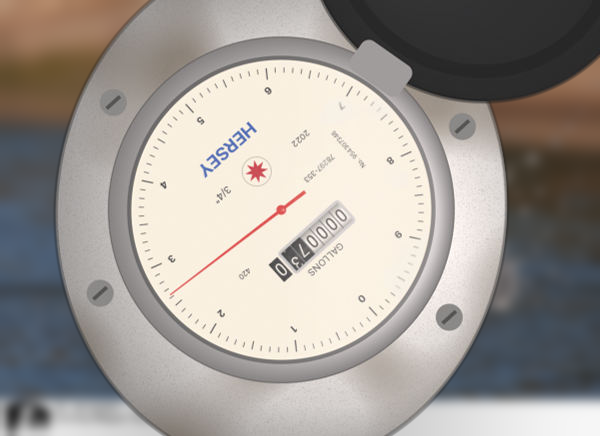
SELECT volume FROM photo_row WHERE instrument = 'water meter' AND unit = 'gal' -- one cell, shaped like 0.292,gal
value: 732.6,gal
